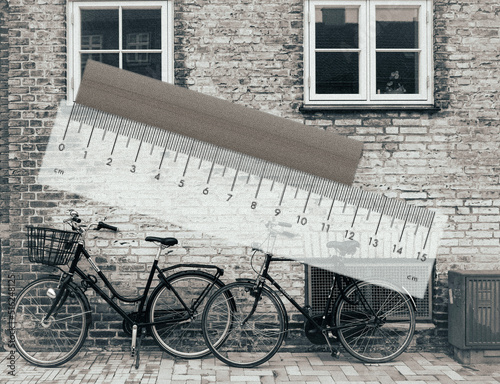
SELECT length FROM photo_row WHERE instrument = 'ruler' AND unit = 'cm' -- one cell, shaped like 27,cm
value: 11.5,cm
